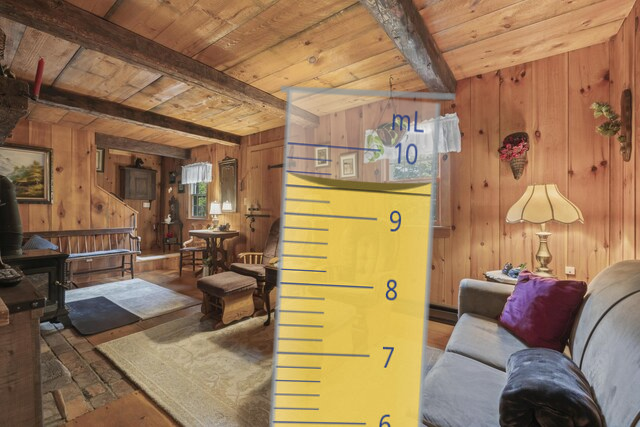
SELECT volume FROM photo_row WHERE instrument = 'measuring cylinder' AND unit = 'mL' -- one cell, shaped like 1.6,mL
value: 9.4,mL
